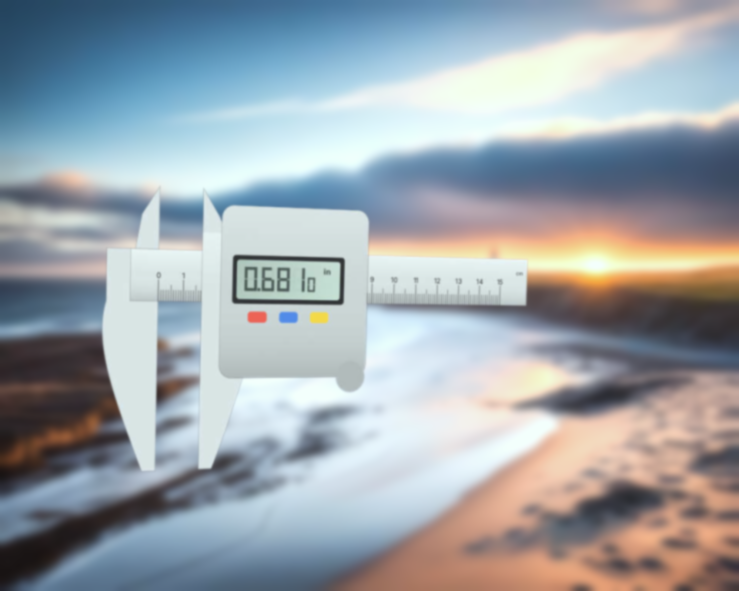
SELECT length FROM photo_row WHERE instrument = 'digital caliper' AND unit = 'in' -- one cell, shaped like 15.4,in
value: 0.6810,in
